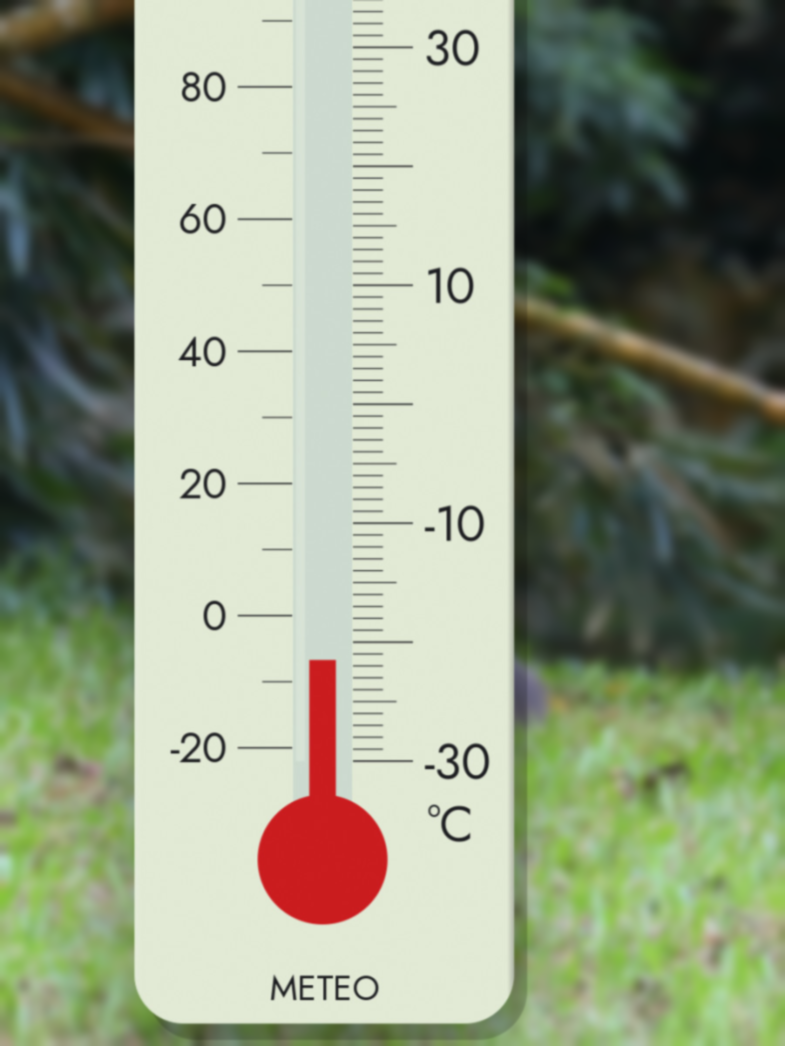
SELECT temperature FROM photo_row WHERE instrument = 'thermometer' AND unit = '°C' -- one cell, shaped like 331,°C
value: -21.5,°C
